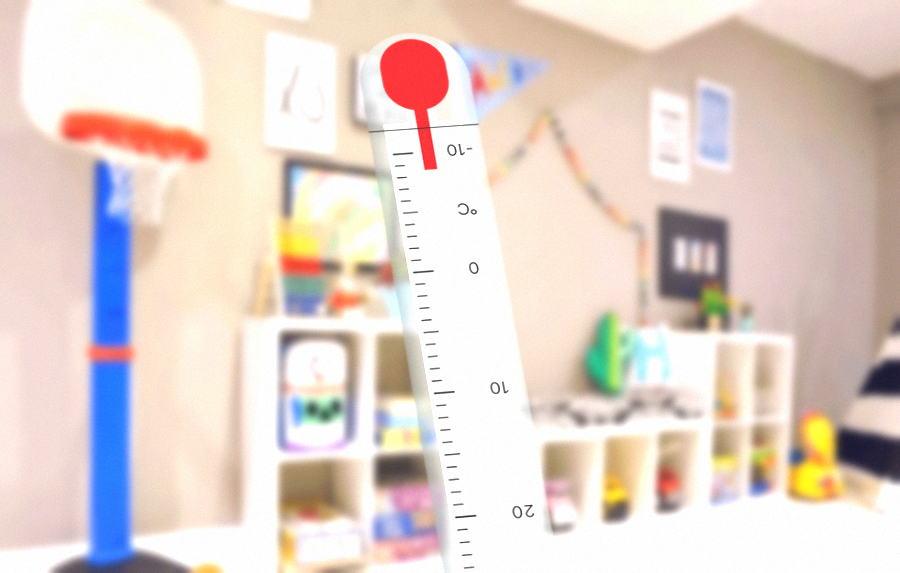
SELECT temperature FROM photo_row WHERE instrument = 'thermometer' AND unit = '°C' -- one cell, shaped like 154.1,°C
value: -8.5,°C
